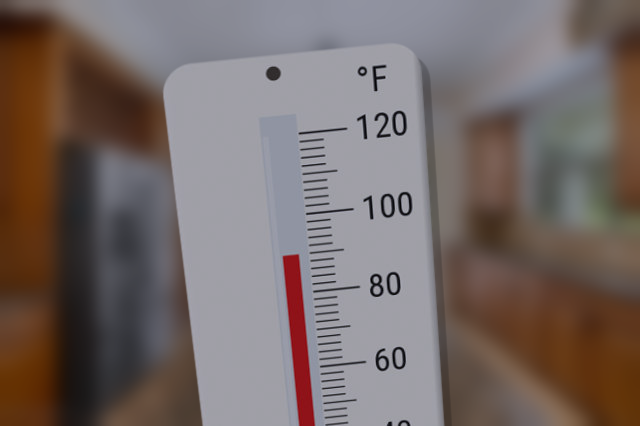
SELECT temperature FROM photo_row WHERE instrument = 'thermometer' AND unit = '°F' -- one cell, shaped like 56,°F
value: 90,°F
